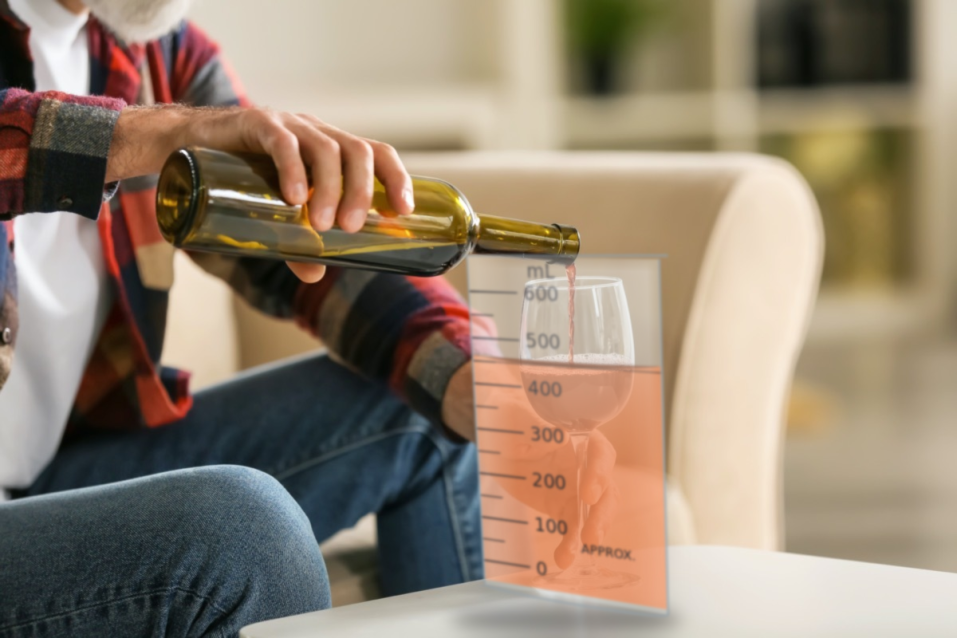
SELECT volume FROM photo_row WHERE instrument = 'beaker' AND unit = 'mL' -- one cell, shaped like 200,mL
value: 450,mL
